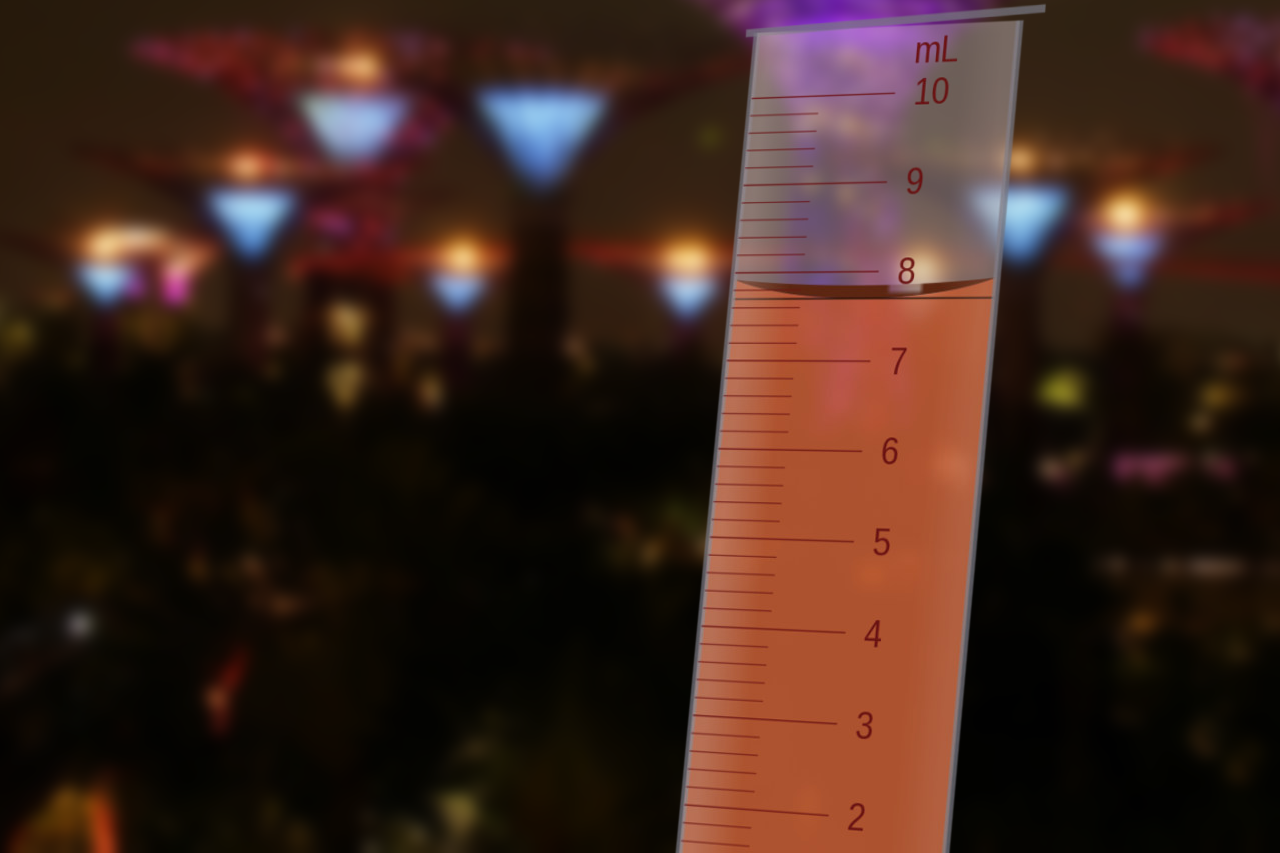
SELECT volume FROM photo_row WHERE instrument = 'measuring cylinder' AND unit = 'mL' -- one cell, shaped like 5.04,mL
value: 7.7,mL
